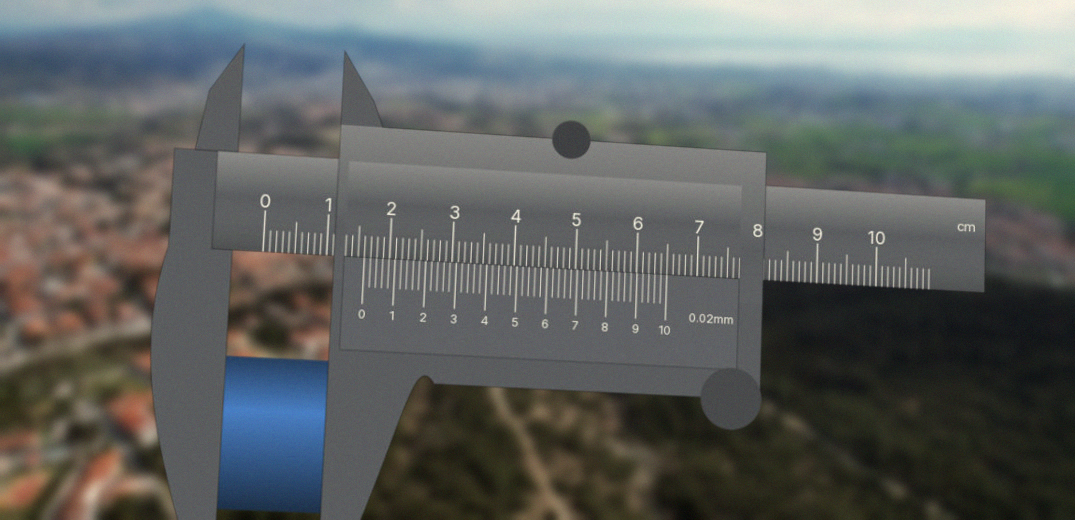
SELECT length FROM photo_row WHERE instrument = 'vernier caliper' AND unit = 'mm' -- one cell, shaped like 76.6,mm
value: 16.0,mm
